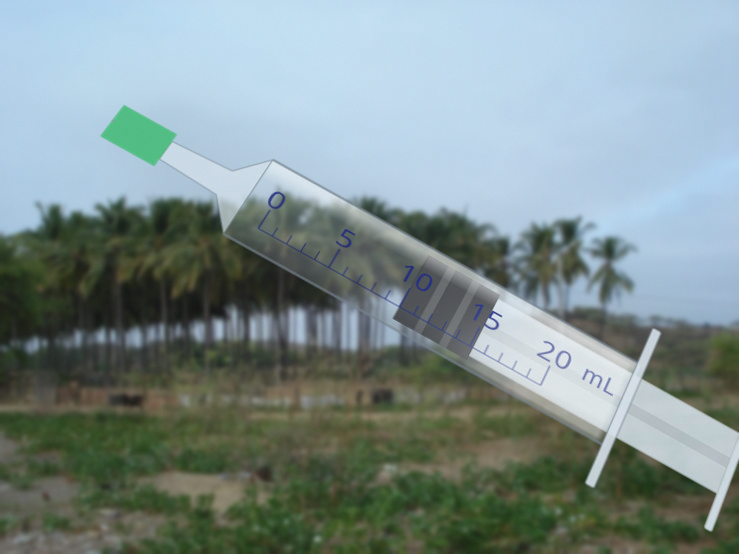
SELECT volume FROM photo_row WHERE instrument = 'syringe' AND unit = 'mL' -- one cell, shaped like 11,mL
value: 10,mL
